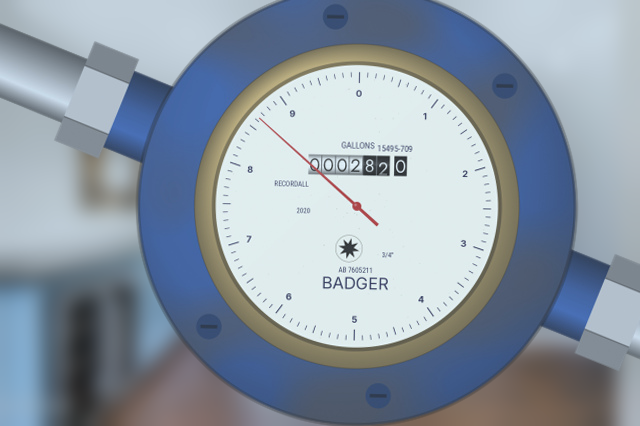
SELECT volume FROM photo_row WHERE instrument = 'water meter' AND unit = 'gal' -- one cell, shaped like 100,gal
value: 2818.6,gal
